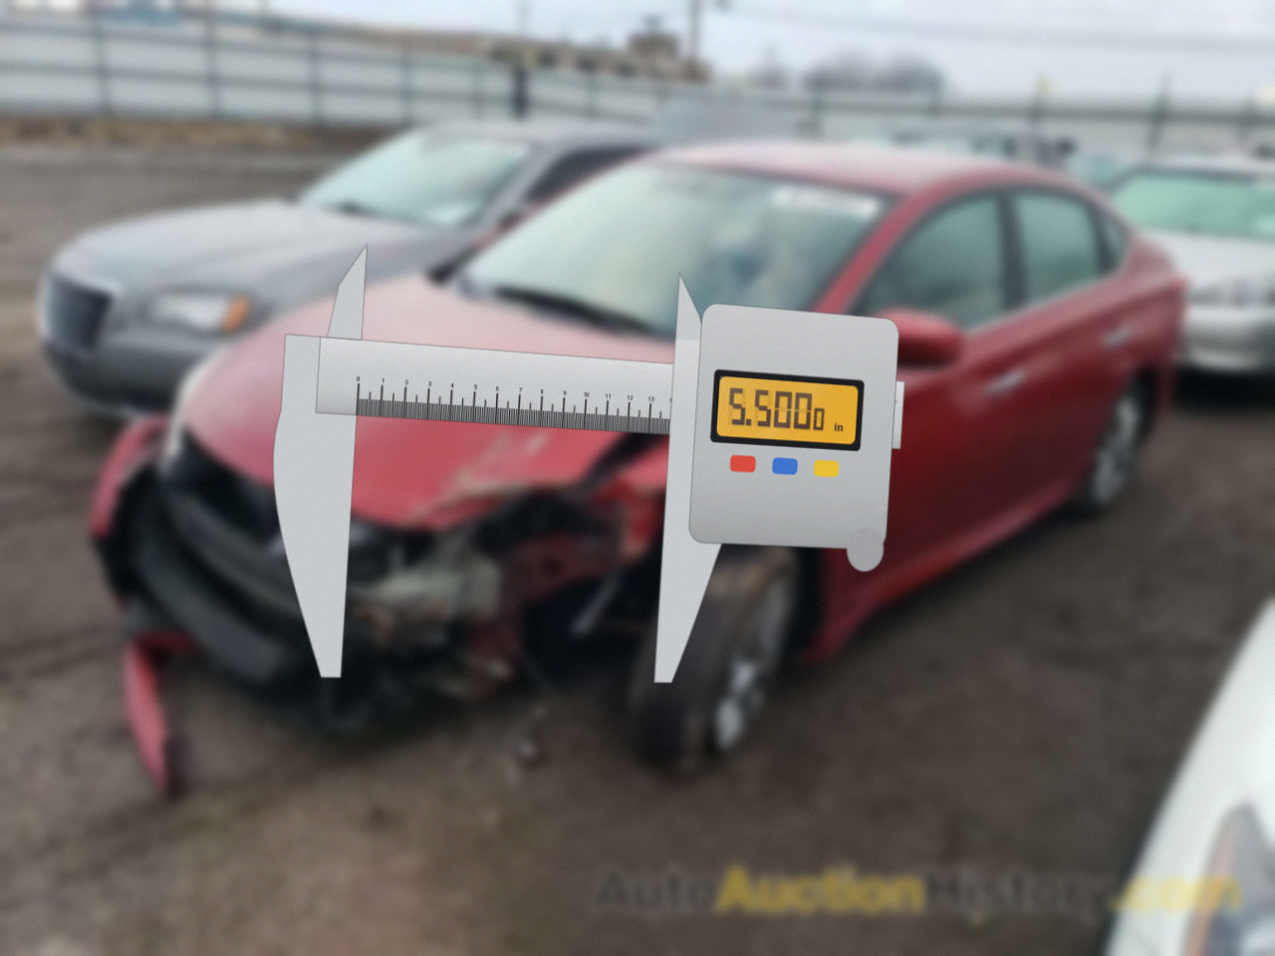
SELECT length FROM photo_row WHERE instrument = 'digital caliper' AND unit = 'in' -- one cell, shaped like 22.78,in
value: 5.5000,in
